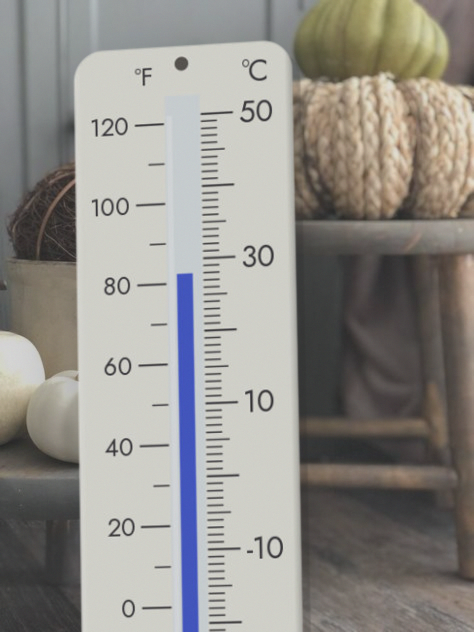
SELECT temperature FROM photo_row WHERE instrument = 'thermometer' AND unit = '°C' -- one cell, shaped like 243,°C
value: 28,°C
